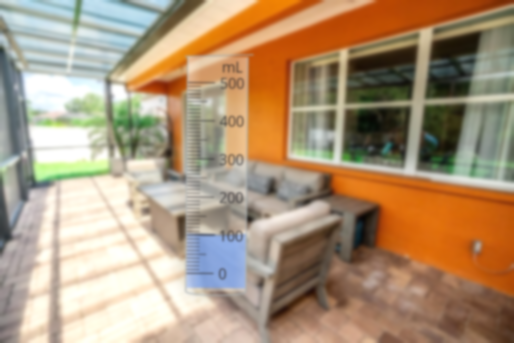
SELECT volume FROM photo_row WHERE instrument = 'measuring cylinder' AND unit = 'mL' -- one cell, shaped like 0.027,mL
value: 100,mL
